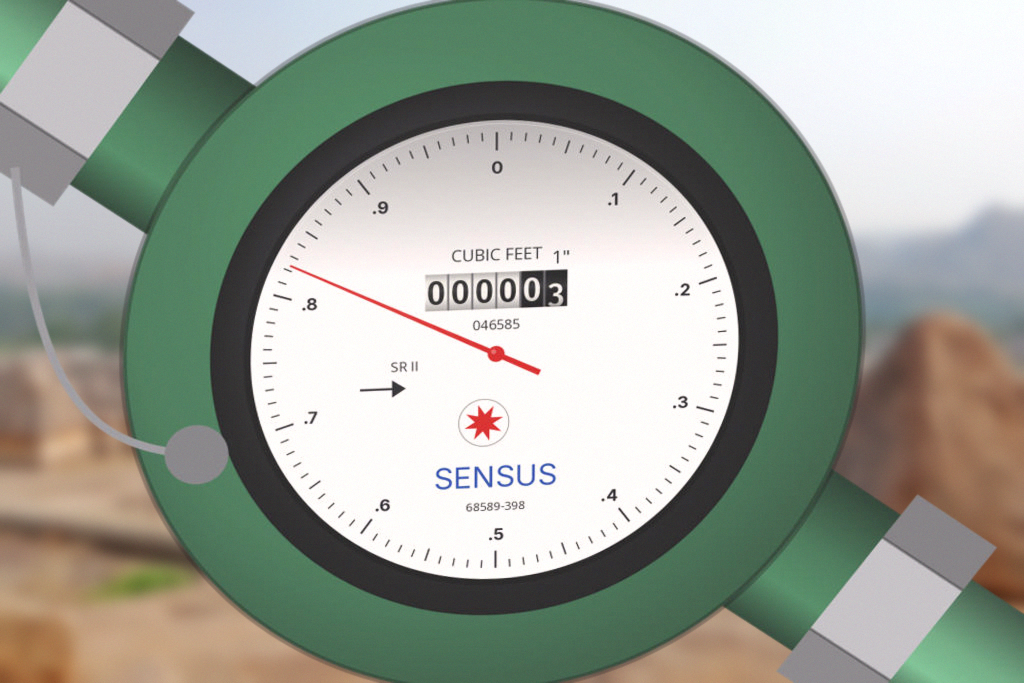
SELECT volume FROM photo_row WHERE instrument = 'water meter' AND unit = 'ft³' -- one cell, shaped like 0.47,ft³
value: 2.82,ft³
